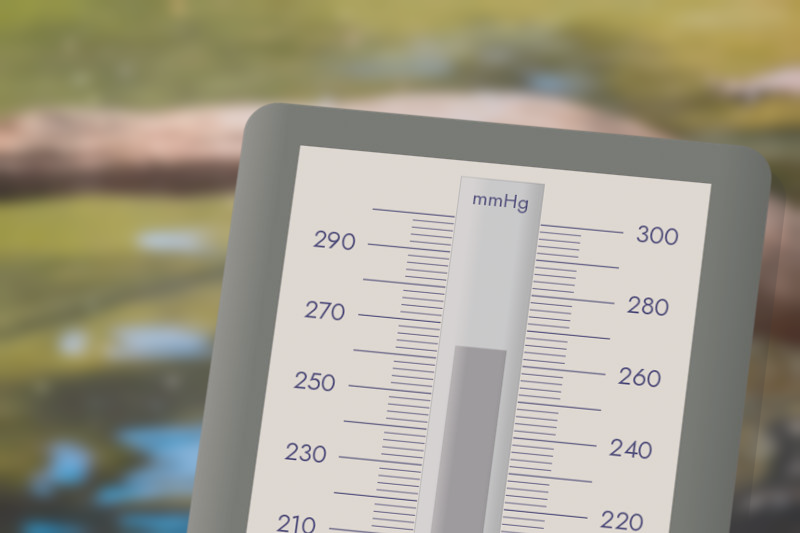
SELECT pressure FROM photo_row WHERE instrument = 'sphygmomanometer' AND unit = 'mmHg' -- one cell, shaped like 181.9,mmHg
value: 264,mmHg
